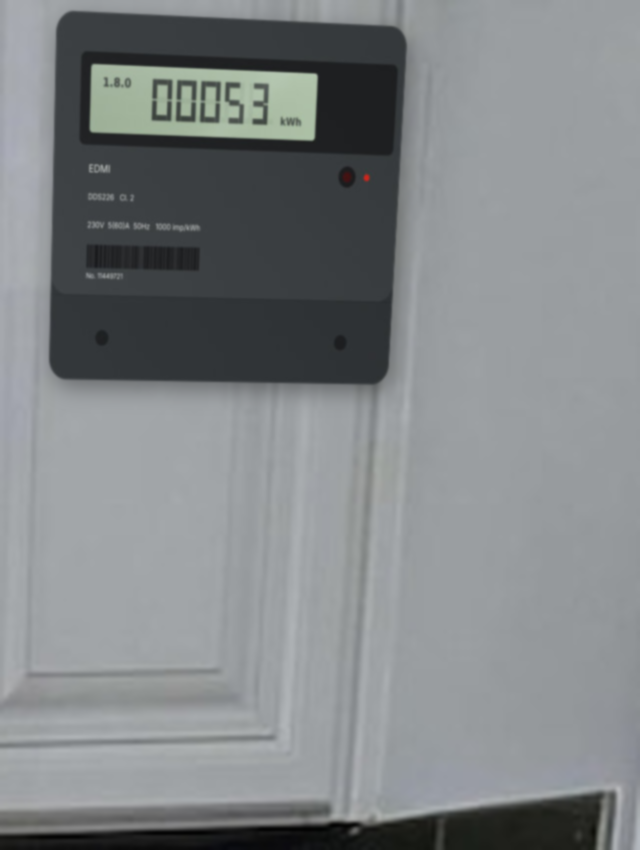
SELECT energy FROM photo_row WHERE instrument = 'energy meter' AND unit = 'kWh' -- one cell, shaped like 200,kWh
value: 53,kWh
